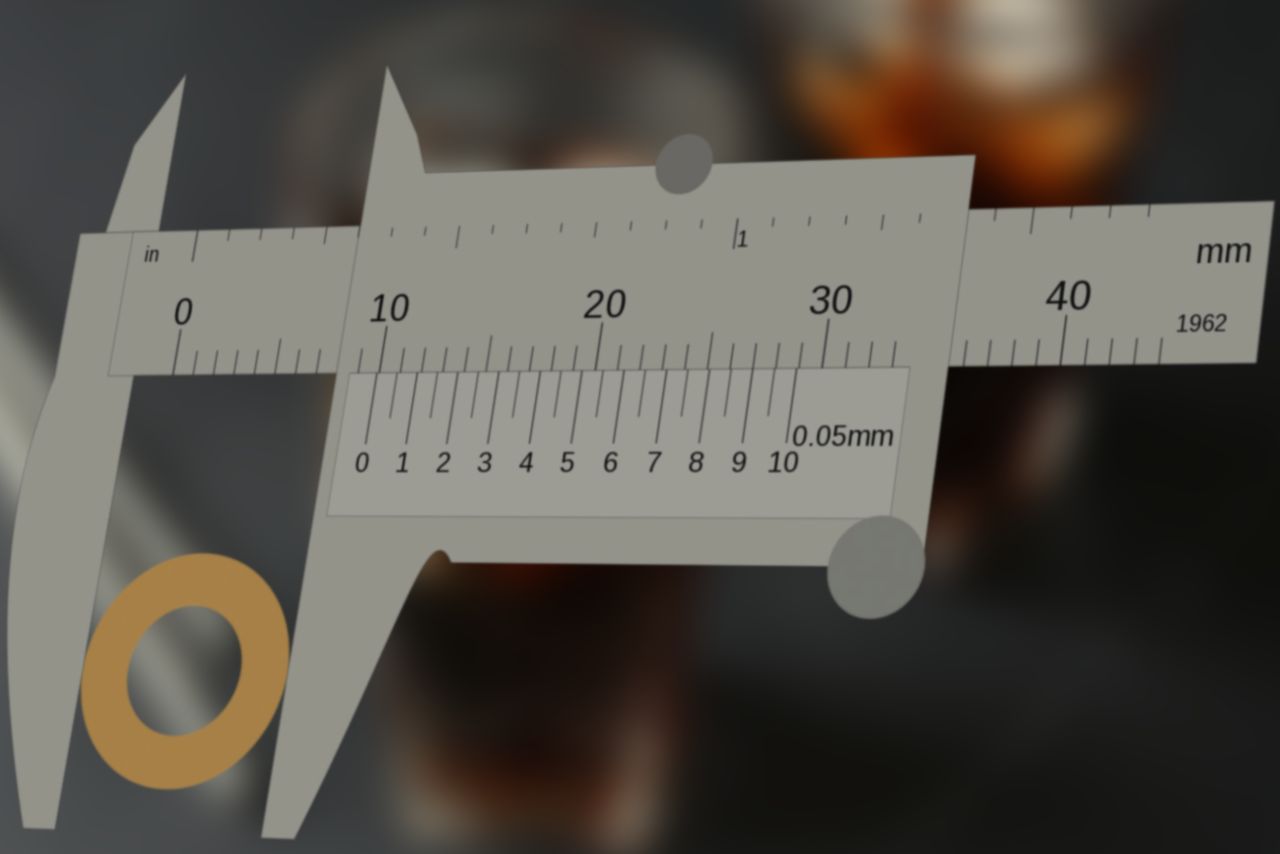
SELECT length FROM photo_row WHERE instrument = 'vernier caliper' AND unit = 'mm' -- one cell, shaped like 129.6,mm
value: 9.9,mm
